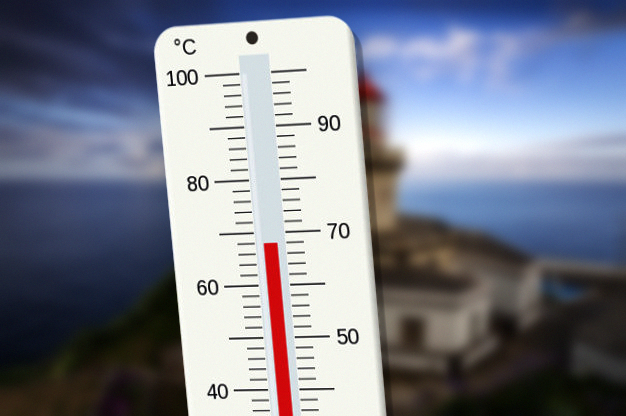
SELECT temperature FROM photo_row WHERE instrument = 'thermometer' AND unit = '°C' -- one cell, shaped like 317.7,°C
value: 68,°C
